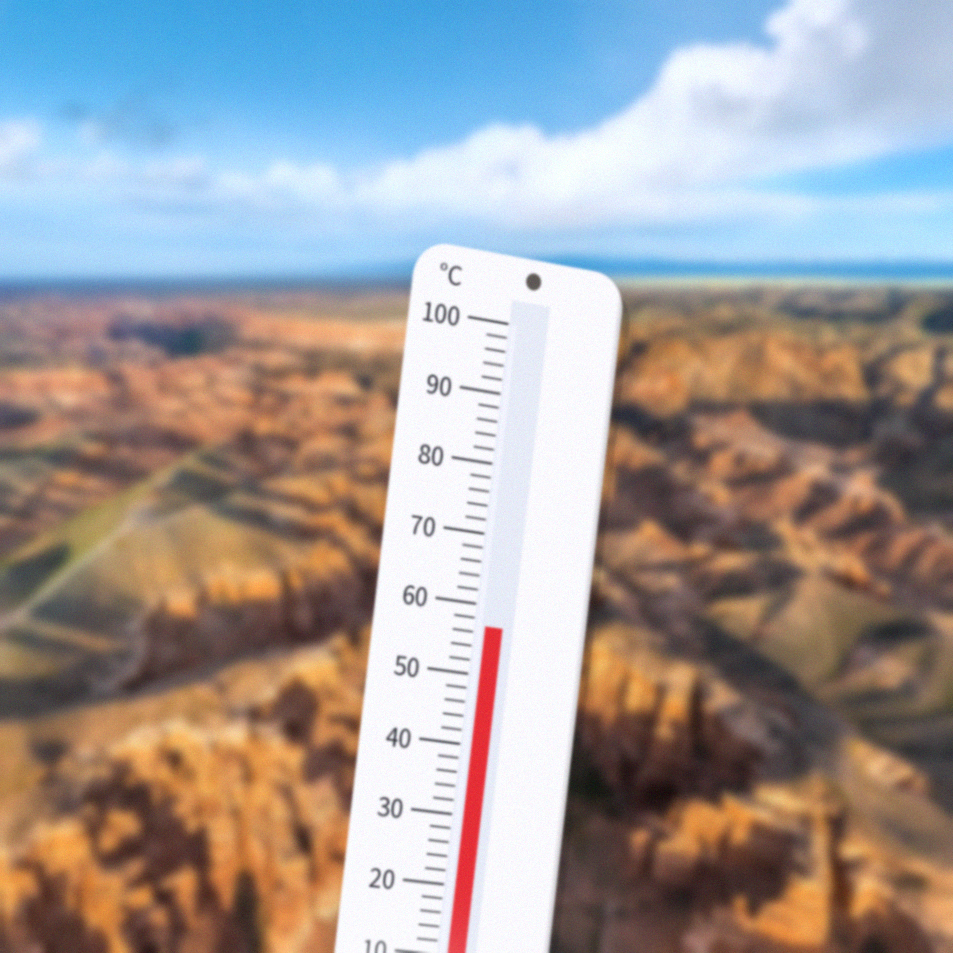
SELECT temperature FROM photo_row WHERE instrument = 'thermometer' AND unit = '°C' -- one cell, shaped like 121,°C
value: 57,°C
